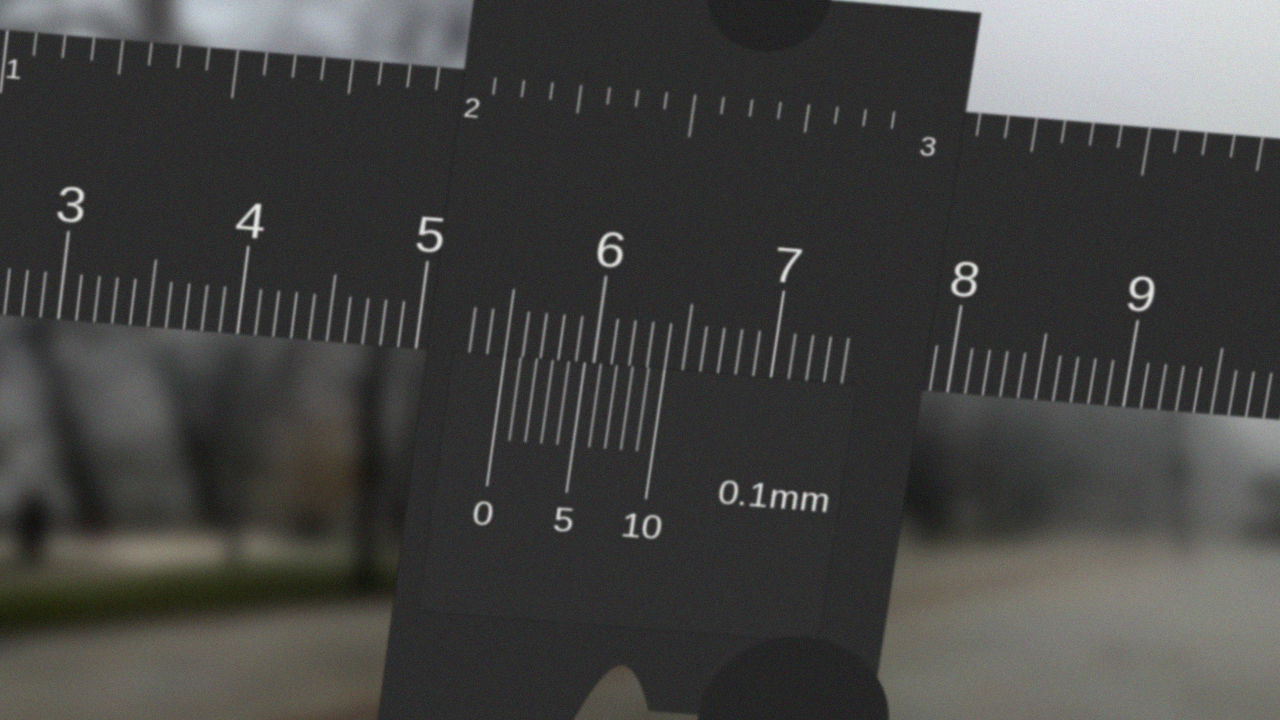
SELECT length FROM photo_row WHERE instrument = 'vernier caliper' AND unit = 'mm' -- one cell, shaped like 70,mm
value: 55.0,mm
